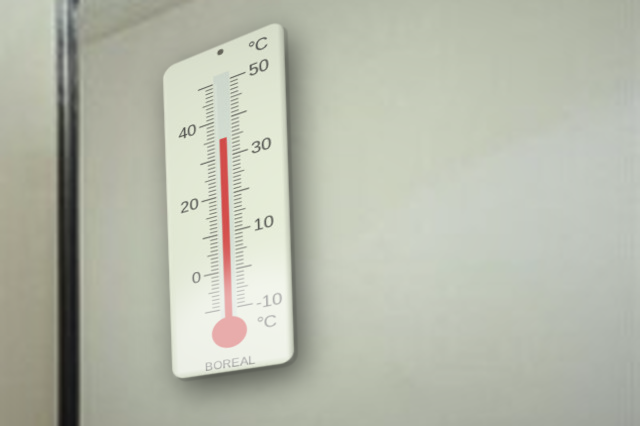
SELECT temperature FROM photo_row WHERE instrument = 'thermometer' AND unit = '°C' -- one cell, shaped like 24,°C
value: 35,°C
